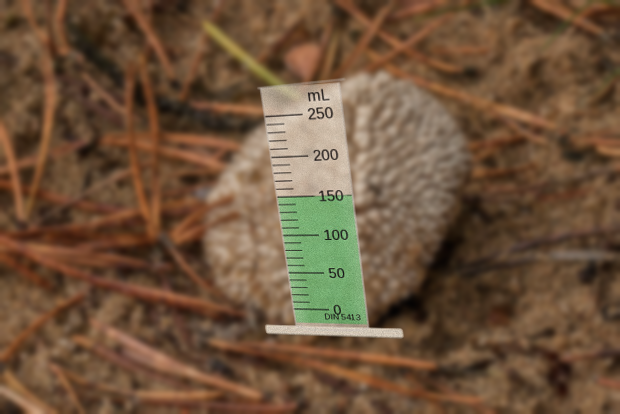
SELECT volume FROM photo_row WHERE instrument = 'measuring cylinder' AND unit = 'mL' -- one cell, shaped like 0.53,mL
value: 150,mL
